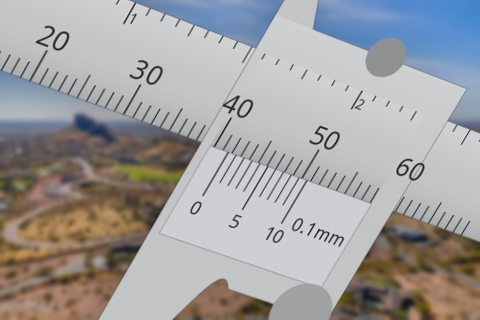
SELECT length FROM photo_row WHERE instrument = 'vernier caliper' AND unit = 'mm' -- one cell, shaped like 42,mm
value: 41.6,mm
